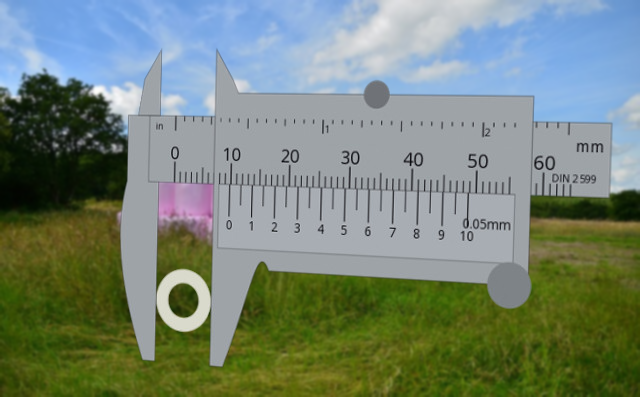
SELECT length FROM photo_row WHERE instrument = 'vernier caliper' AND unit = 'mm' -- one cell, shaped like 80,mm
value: 9.8,mm
